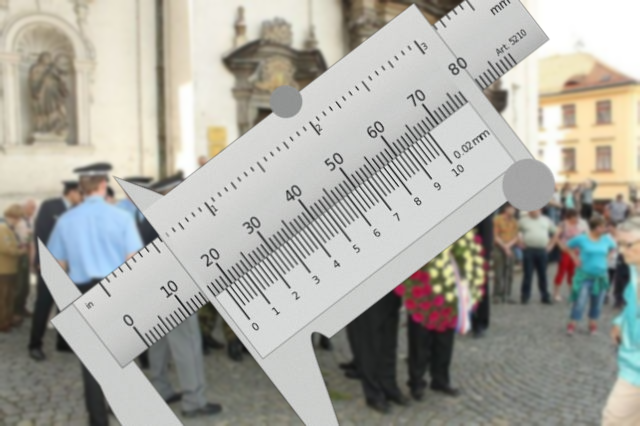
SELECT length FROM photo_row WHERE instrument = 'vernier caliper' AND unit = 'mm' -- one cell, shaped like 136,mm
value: 18.5,mm
